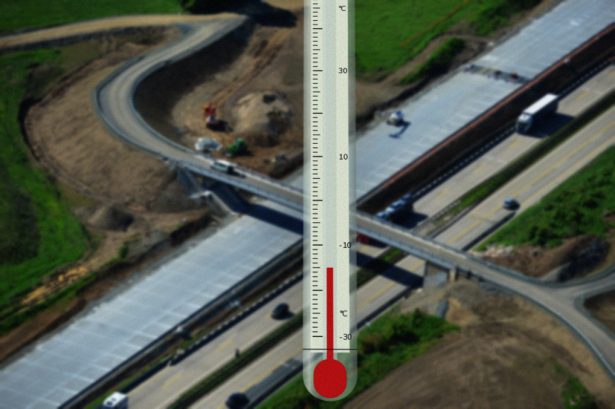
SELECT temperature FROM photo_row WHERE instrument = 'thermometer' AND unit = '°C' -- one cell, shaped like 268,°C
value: -15,°C
